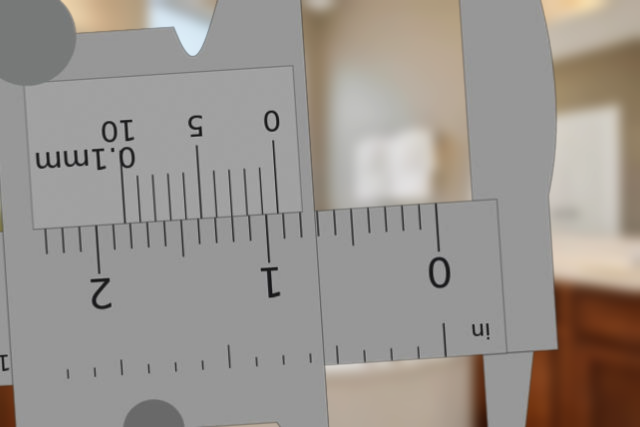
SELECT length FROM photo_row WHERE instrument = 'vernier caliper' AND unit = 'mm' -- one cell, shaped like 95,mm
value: 9.3,mm
